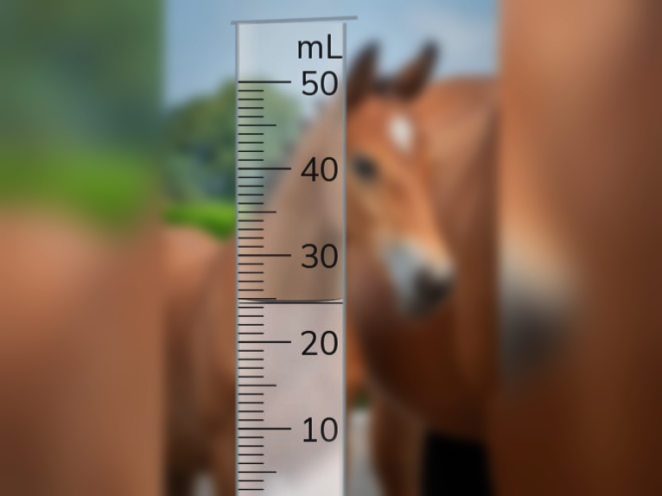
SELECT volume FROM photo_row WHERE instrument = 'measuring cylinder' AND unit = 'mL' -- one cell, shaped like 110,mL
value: 24.5,mL
